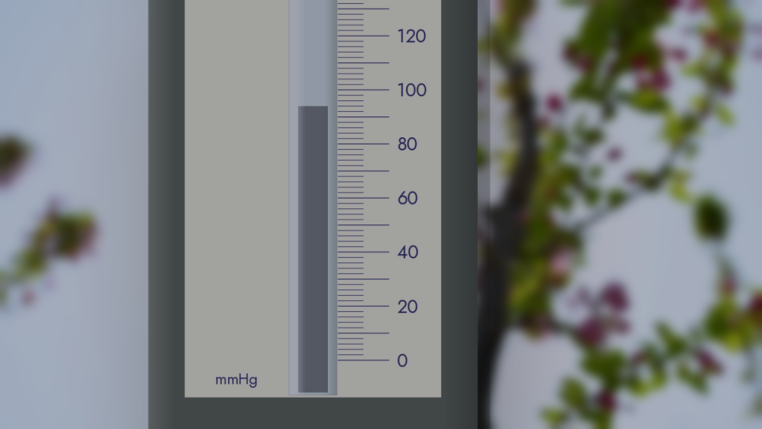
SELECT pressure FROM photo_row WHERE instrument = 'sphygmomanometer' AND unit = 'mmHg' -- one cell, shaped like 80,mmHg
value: 94,mmHg
